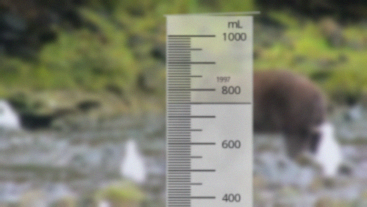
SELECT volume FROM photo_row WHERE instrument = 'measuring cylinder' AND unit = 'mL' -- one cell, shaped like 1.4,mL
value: 750,mL
